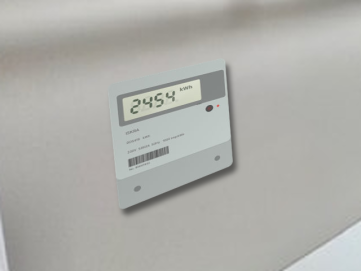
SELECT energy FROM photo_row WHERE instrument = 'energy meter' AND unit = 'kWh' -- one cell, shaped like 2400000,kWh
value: 2454,kWh
